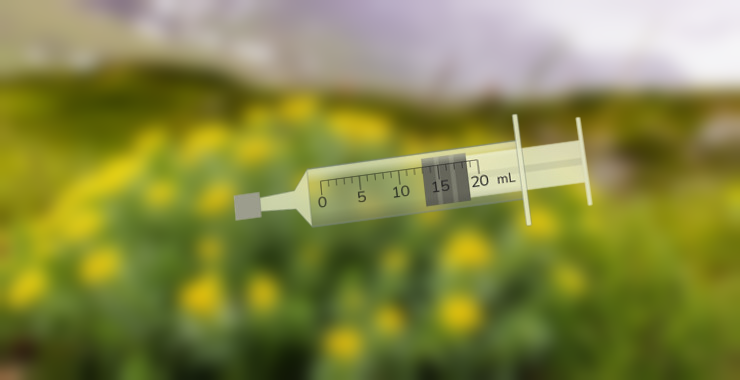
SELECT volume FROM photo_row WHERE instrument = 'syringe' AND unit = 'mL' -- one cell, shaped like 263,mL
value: 13,mL
